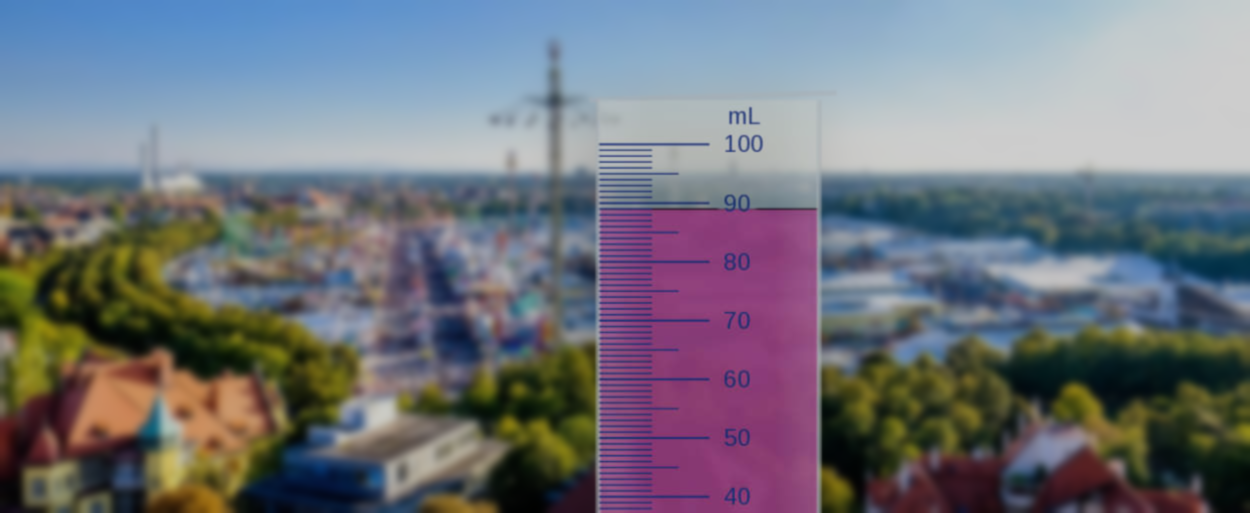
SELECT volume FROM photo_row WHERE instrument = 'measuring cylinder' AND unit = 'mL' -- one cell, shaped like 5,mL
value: 89,mL
